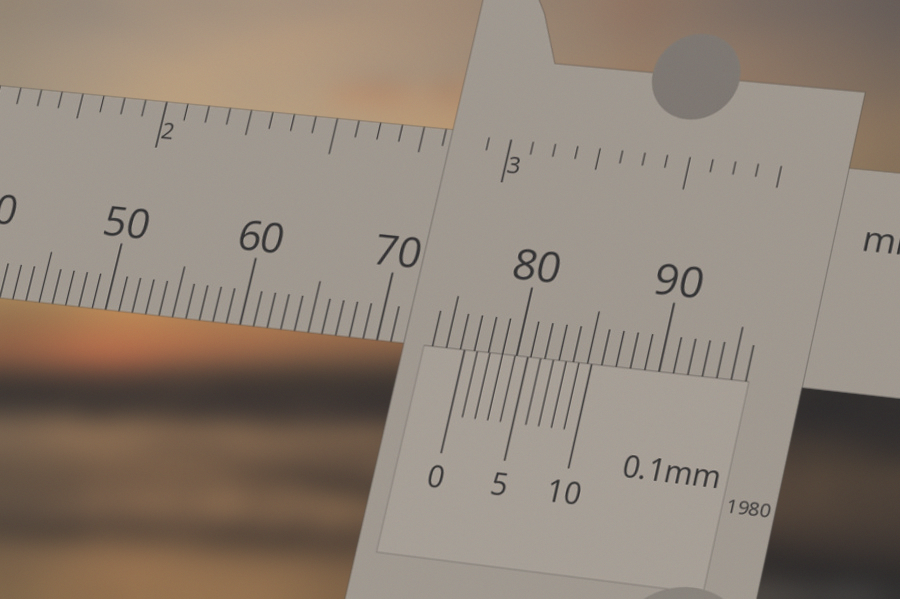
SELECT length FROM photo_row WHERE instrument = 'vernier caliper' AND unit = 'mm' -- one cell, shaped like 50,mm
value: 76.3,mm
